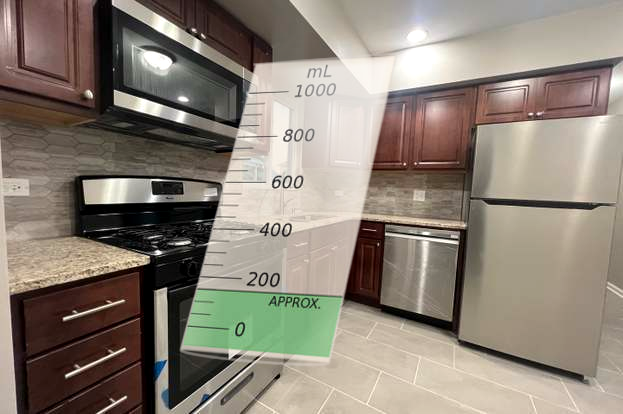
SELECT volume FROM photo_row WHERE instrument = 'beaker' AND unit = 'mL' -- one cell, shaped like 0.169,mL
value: 150,mL
